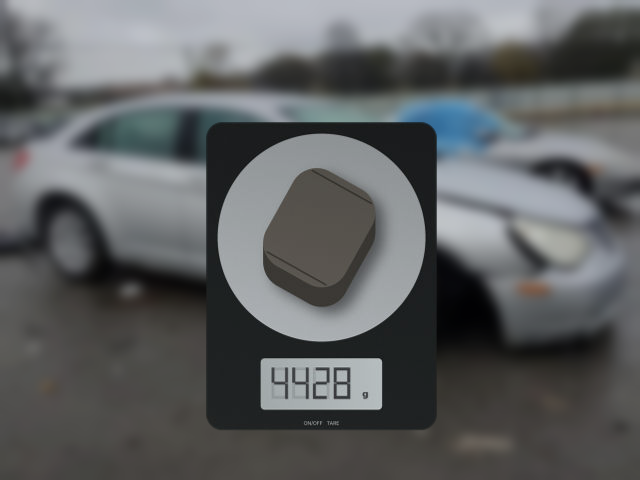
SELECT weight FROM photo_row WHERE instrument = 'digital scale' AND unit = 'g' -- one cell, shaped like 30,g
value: 4428,g
